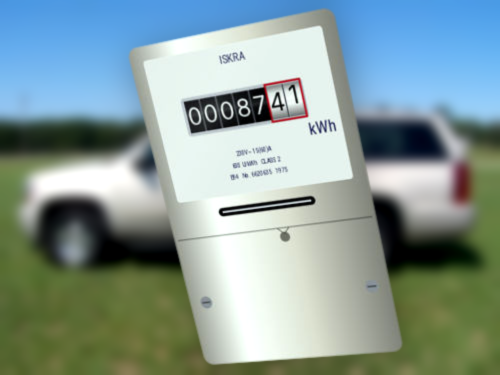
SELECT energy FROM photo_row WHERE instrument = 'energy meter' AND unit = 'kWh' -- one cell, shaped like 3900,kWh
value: 87.41,kWh
